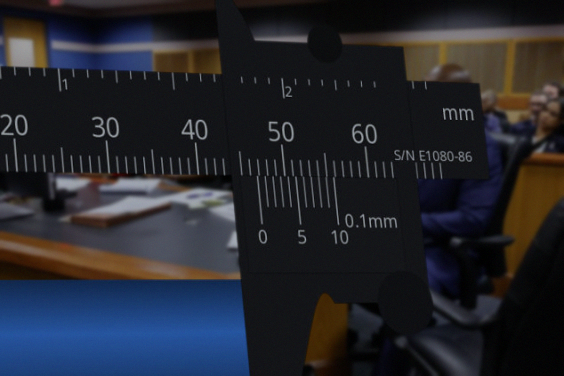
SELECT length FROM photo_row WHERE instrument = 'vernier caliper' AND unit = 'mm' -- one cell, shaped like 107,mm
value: 46.8,mm
